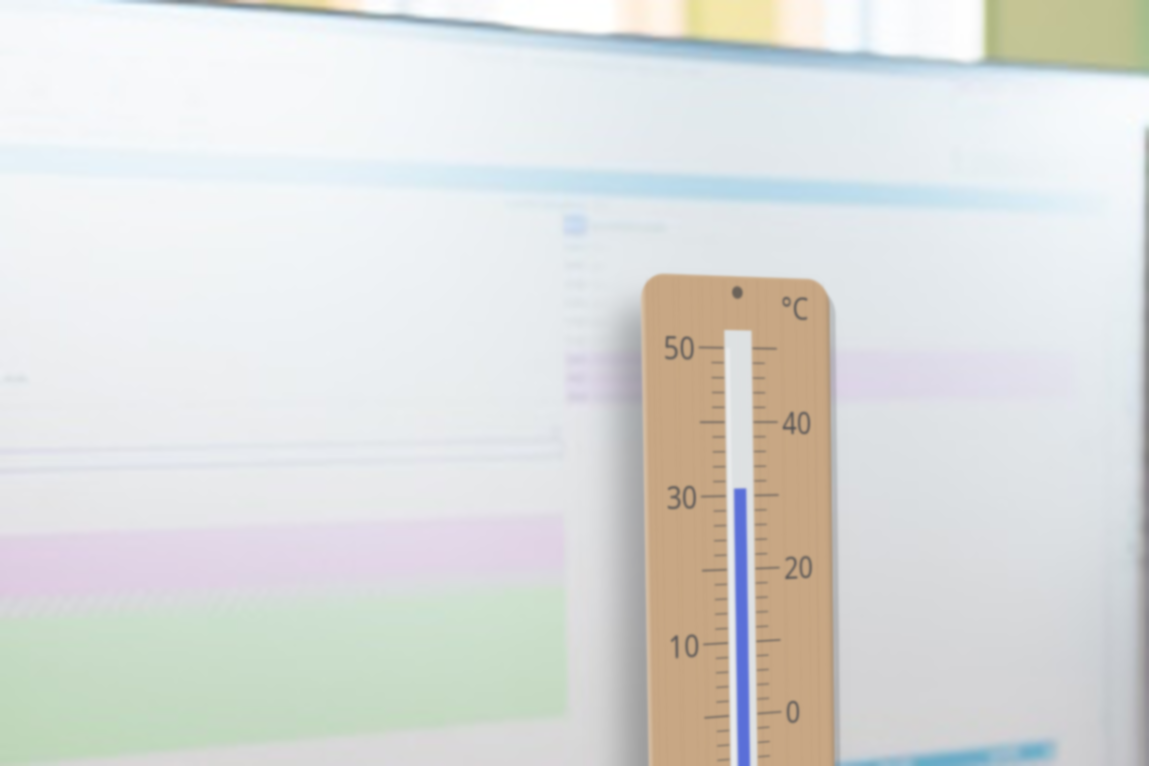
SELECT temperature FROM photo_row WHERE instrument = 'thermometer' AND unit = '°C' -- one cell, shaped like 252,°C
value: 31,°C
